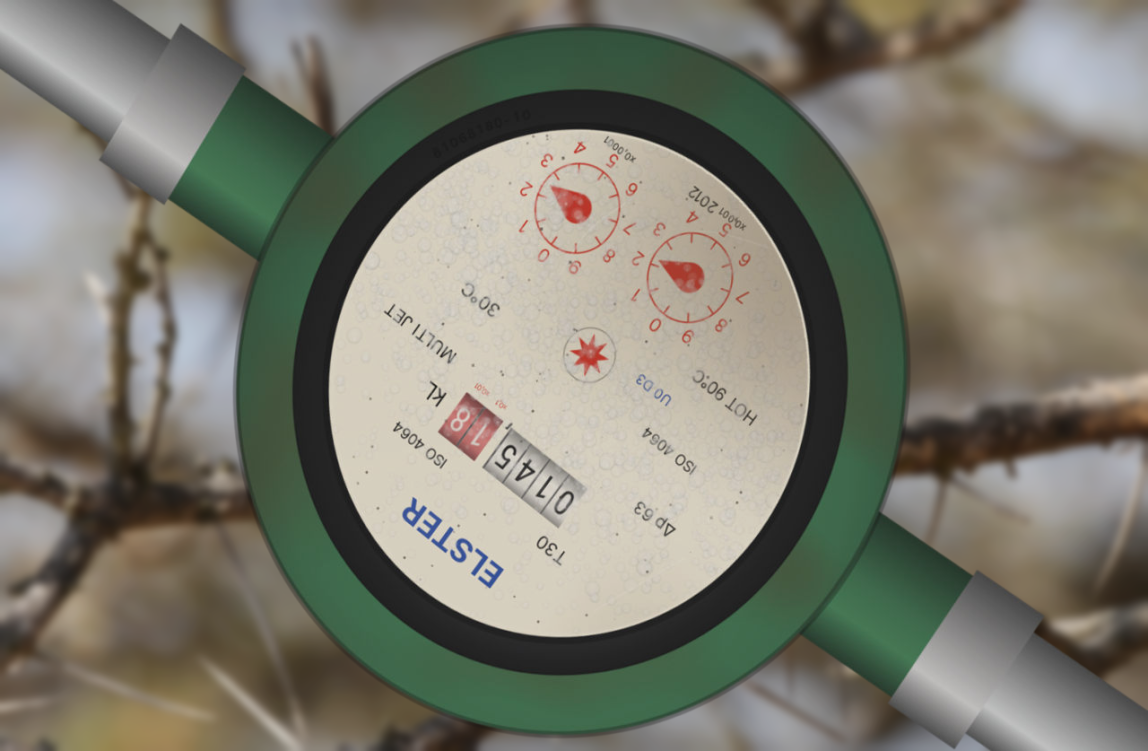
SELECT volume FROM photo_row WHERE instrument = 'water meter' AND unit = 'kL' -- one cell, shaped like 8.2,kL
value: 145.1822,kL
